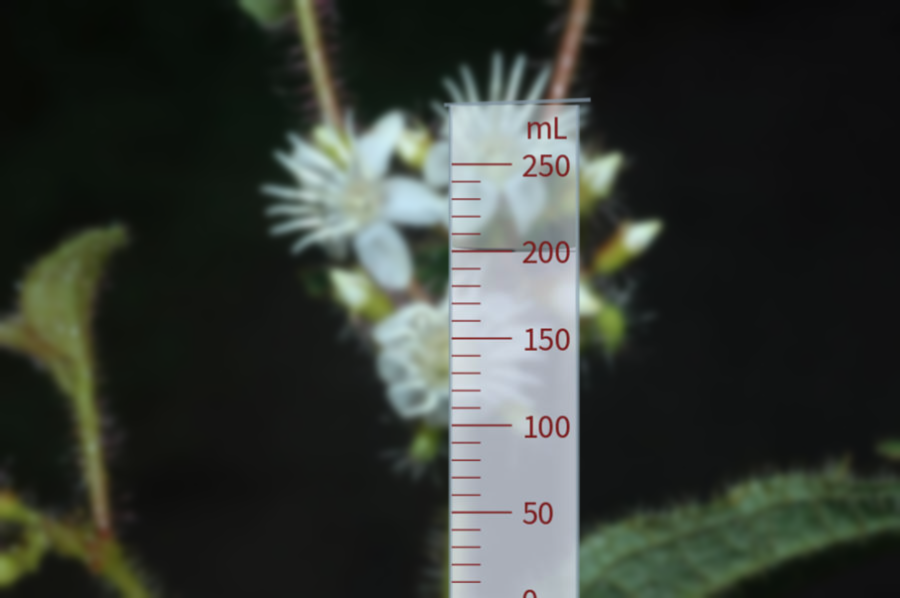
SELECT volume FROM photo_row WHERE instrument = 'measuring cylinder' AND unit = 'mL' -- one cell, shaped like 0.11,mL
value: 200,mL
